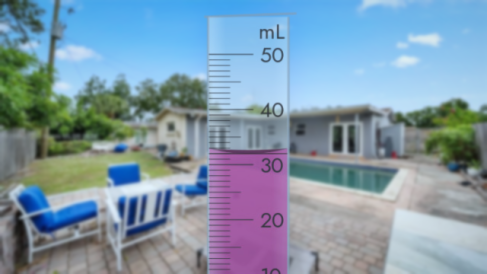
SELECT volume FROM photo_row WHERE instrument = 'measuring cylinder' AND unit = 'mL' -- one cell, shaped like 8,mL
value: 32,mL
